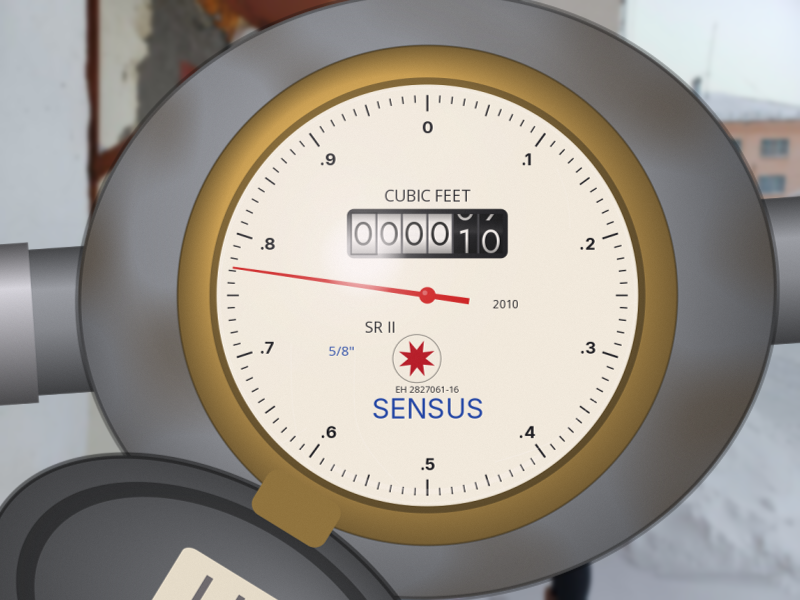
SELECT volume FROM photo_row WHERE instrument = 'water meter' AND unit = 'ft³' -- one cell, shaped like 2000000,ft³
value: 9.77,ft³
